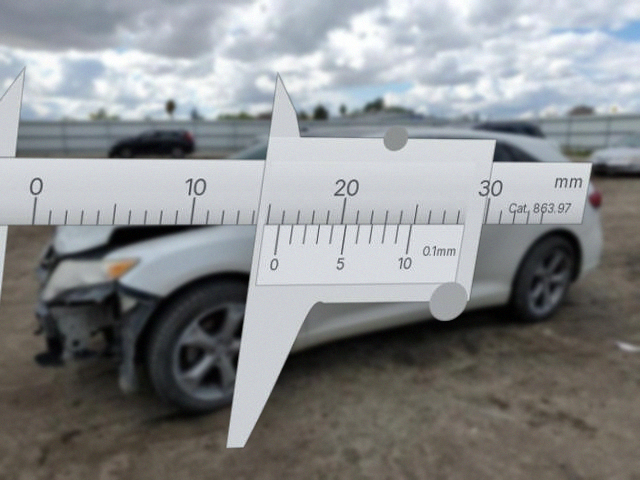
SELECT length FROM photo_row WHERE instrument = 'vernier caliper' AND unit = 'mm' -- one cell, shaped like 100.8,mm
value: 15.8,mm
